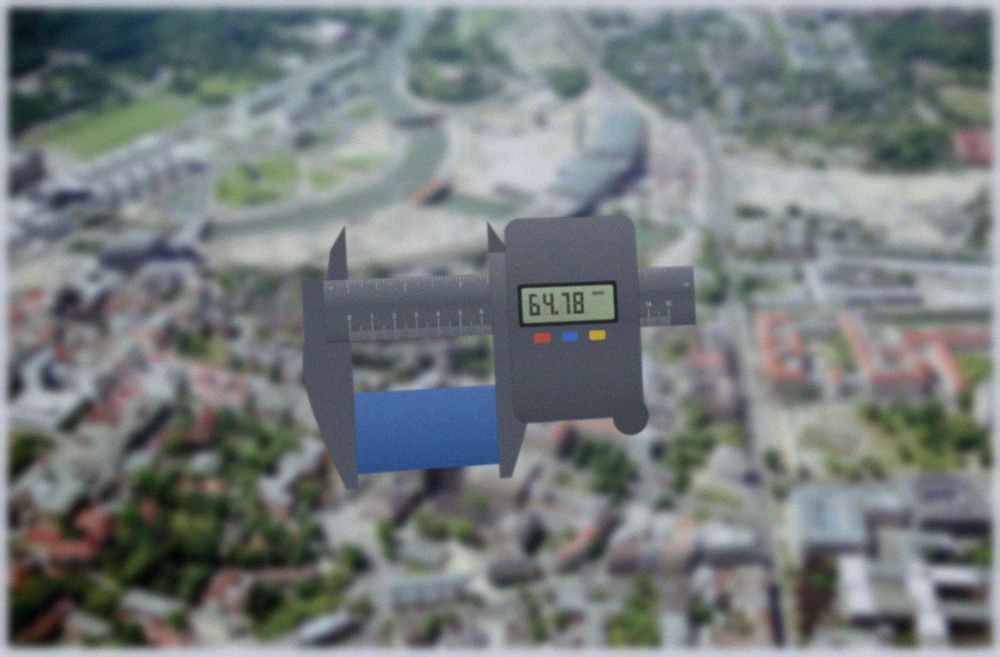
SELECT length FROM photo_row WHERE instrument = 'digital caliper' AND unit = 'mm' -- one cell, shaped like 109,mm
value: 64.78,mm
